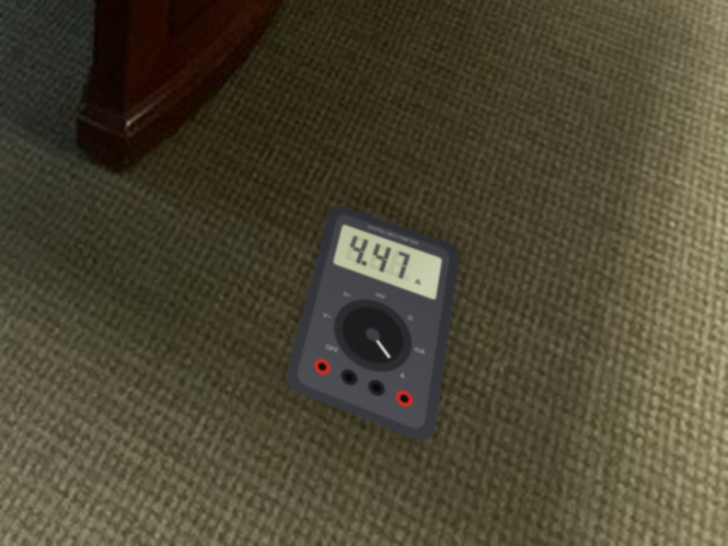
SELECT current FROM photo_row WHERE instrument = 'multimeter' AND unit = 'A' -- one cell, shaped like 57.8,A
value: 4.47,A
